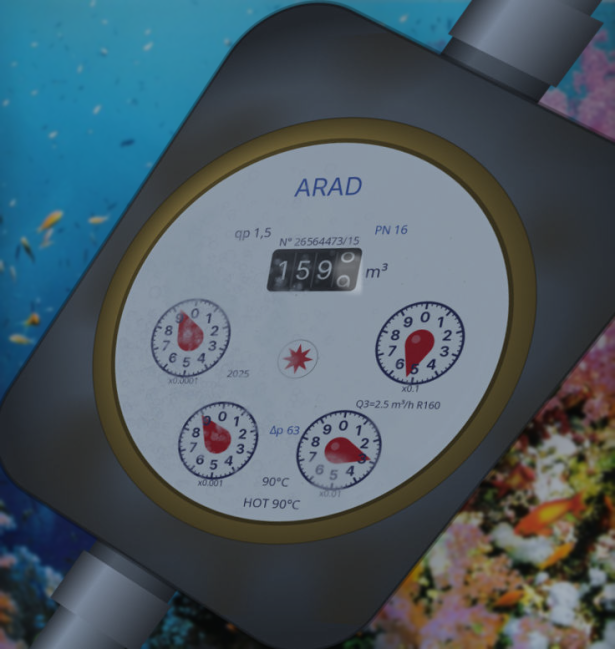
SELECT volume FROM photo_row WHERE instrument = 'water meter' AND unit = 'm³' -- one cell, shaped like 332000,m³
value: 1598.5289,m³
